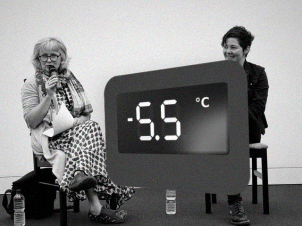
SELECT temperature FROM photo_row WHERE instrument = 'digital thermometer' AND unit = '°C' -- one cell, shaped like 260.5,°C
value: -5.5,°C
